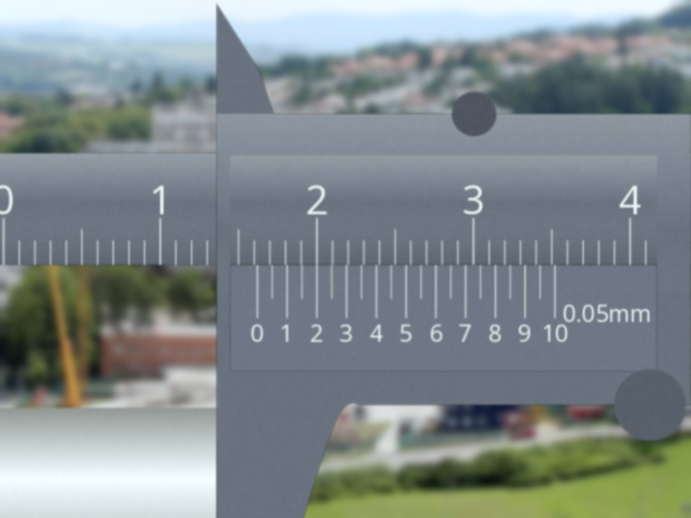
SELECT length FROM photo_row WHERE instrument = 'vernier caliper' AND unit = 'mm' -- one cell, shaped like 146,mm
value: 16.2,mm
